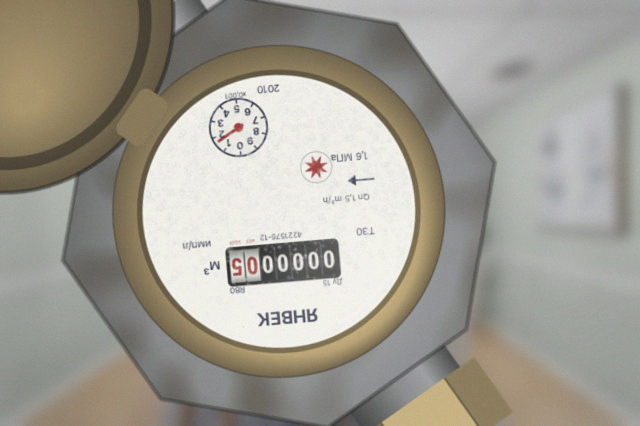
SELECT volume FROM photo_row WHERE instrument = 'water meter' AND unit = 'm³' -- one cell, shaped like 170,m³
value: 0.051,m³
